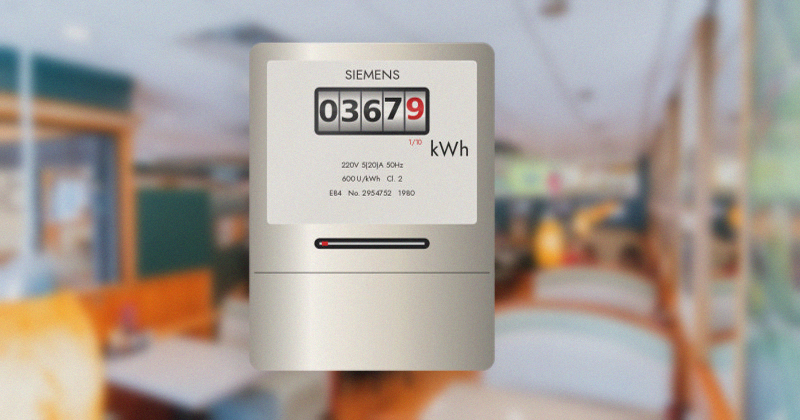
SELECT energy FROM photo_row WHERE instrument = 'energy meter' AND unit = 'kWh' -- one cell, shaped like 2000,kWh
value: 367.9,kWh
